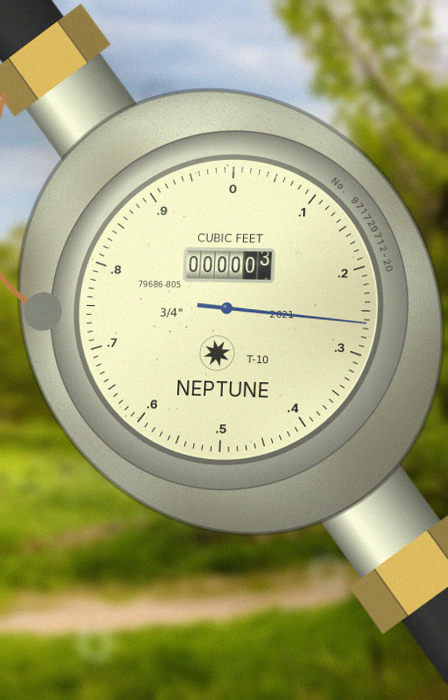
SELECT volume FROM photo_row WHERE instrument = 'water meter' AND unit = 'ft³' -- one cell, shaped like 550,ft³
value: 3.26,ft³
